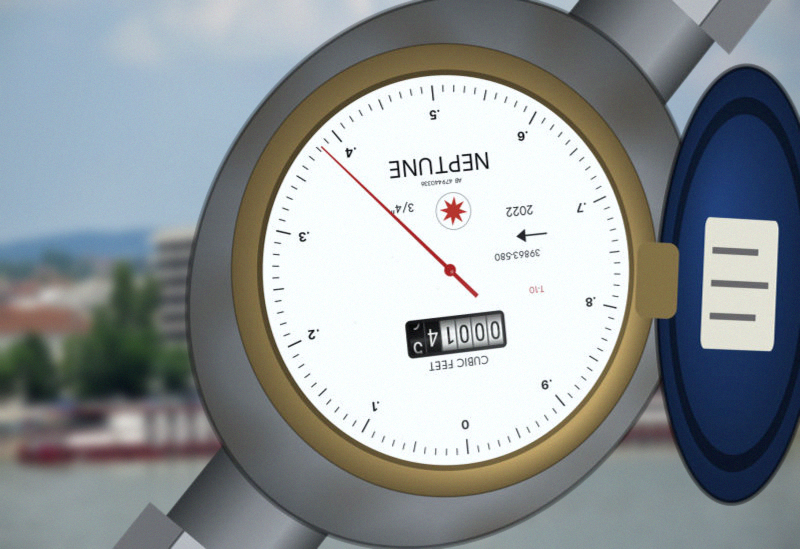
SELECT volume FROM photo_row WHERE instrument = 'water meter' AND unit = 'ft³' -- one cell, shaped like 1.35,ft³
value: 145.38,ft³
